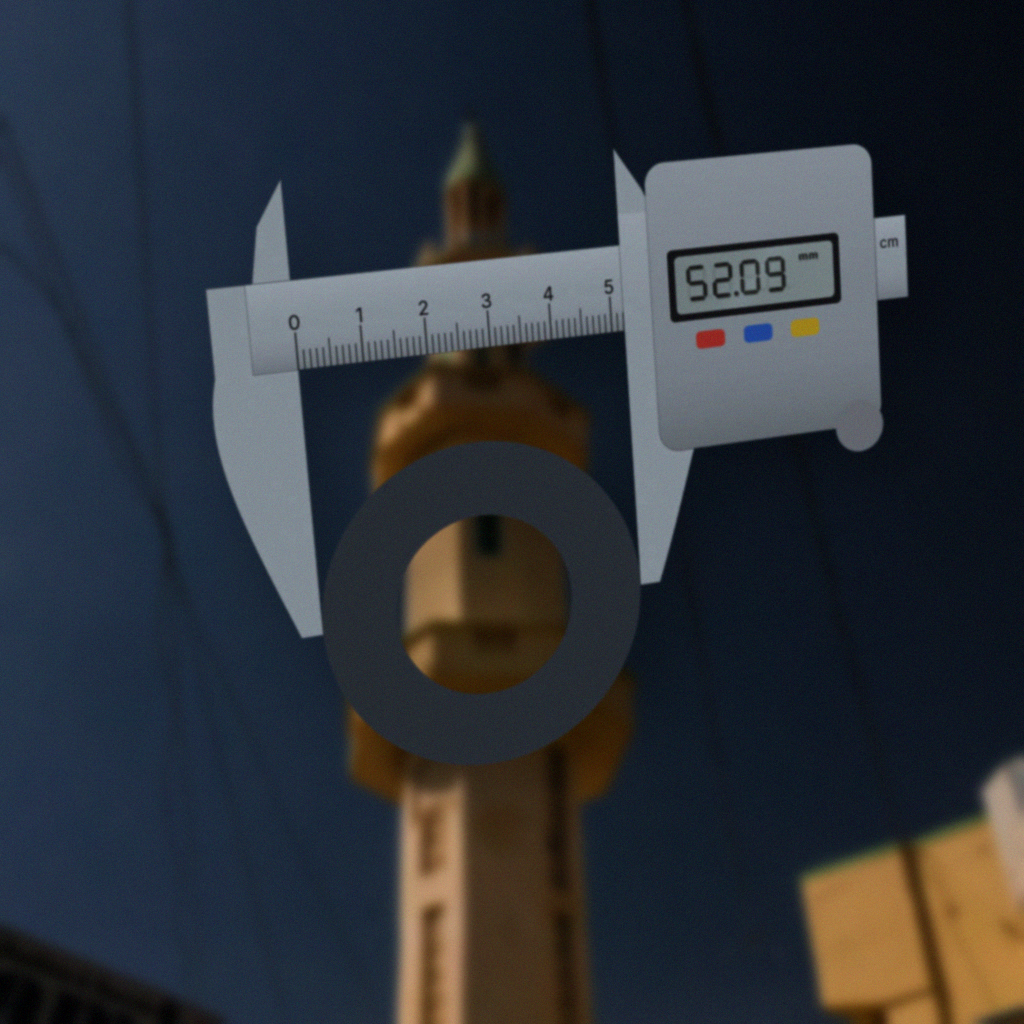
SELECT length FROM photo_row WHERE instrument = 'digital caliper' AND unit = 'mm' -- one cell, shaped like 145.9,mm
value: 52.09,mm
